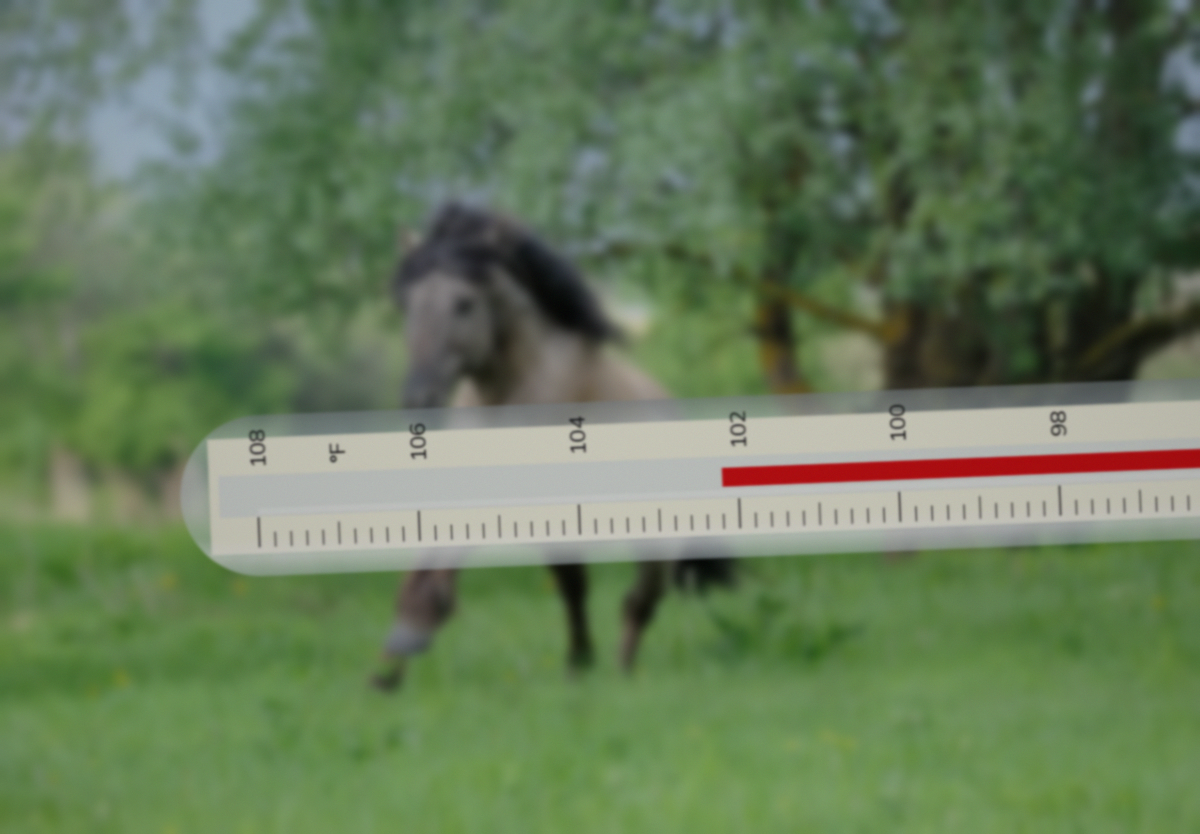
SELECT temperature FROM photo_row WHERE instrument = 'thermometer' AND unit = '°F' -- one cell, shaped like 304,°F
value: 102.2,°F
